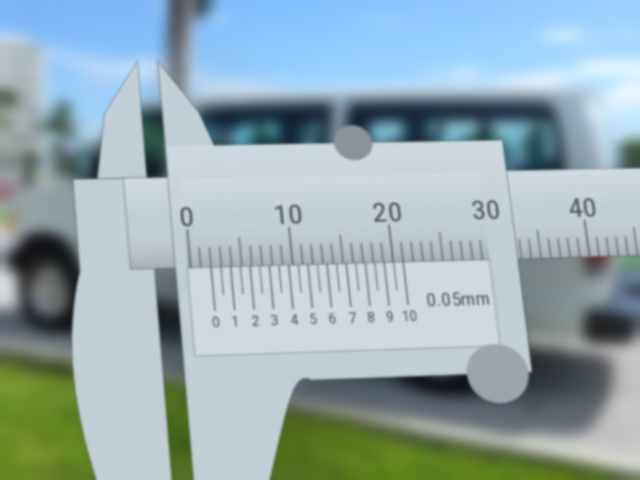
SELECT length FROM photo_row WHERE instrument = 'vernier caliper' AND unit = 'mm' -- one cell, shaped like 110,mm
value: 2.0,mm
